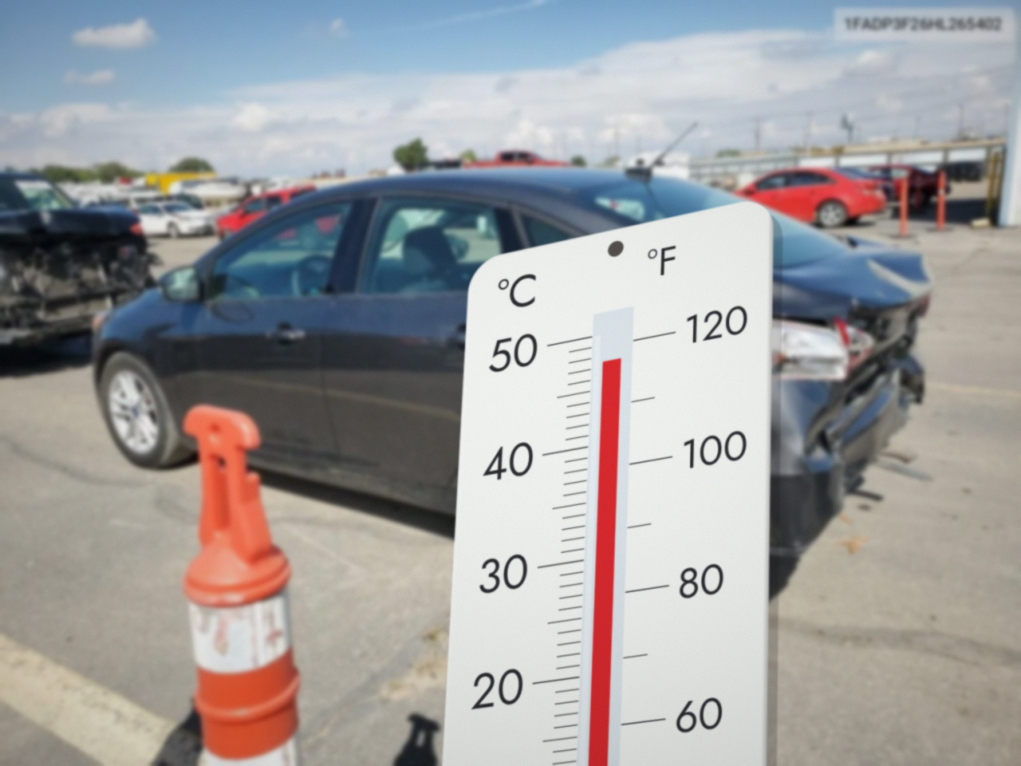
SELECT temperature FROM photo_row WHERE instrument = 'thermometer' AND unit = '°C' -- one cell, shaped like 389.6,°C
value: 47.5,°C
